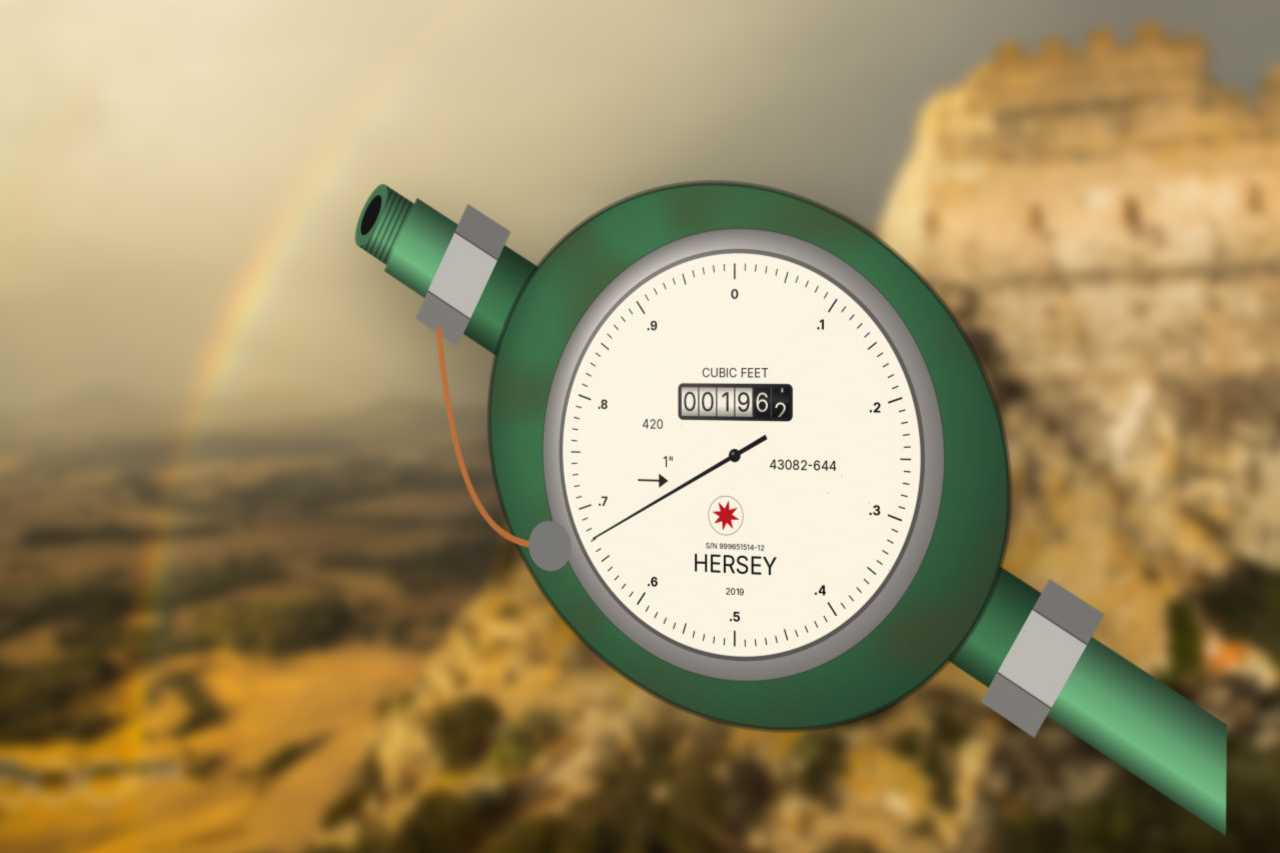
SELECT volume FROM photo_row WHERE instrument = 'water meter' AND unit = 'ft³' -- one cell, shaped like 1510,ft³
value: 1961.67,ft³
